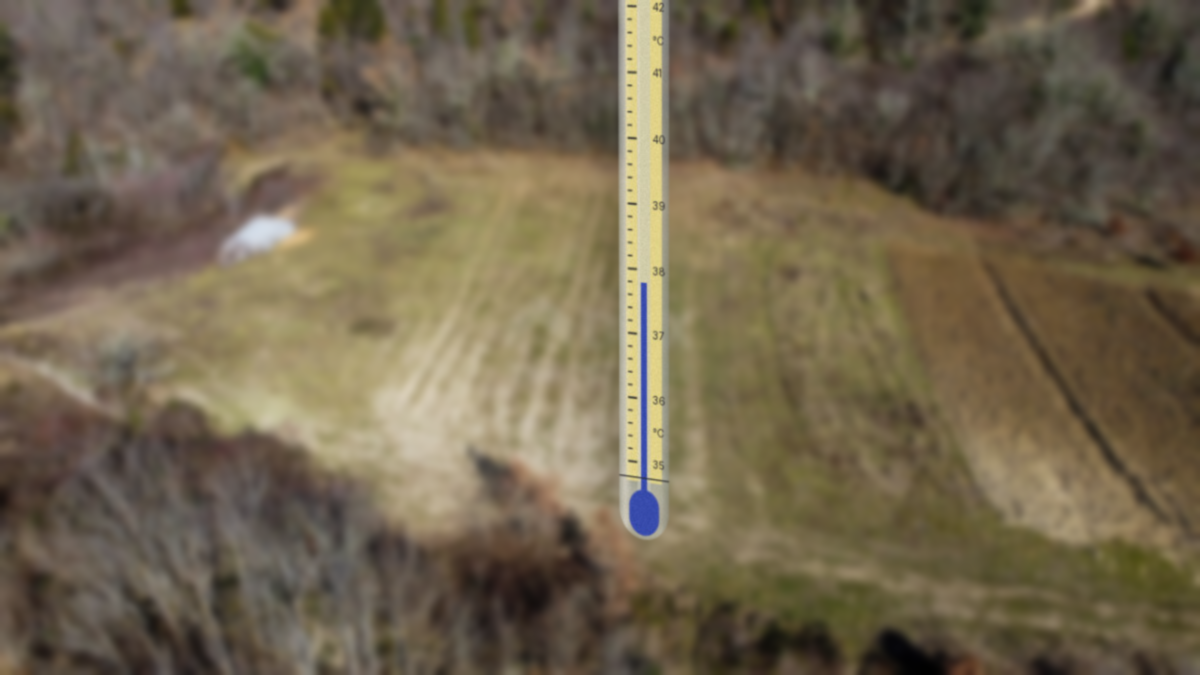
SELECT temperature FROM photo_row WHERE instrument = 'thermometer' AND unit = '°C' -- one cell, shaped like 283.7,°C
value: 37.8,°C
